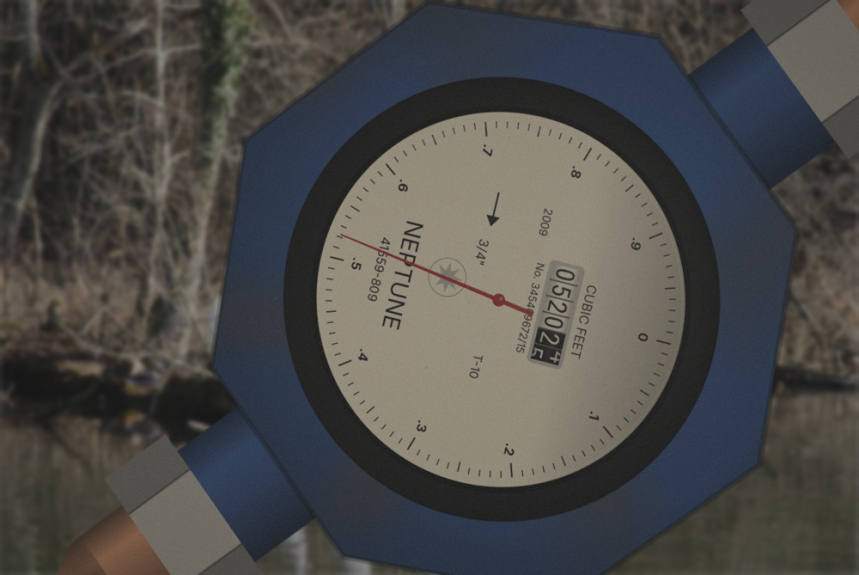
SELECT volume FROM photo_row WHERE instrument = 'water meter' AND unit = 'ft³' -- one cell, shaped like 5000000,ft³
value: 52024.52,ft³
